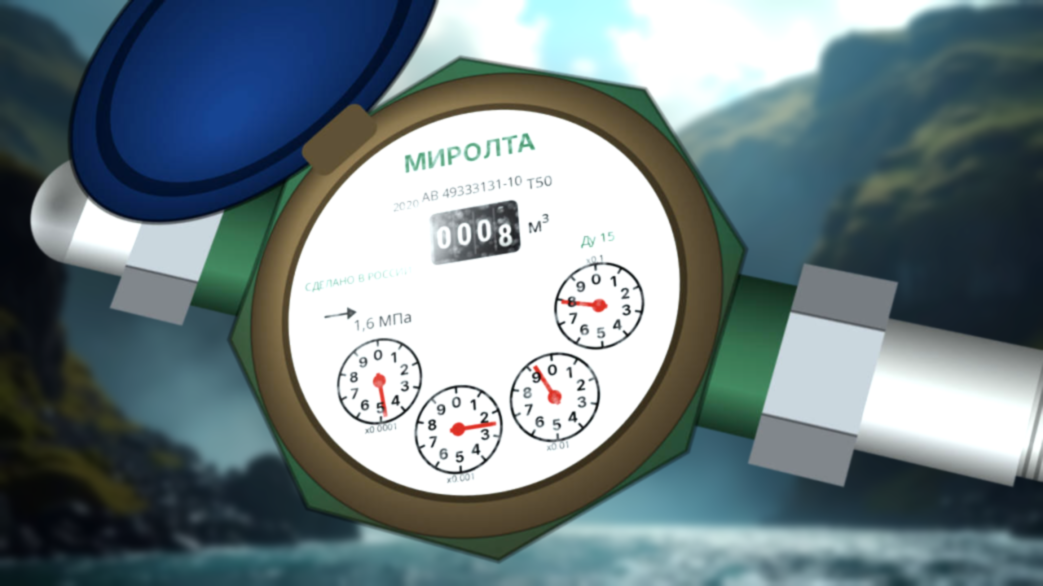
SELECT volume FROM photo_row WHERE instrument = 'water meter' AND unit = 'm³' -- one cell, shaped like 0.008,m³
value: 7.7924,m³
